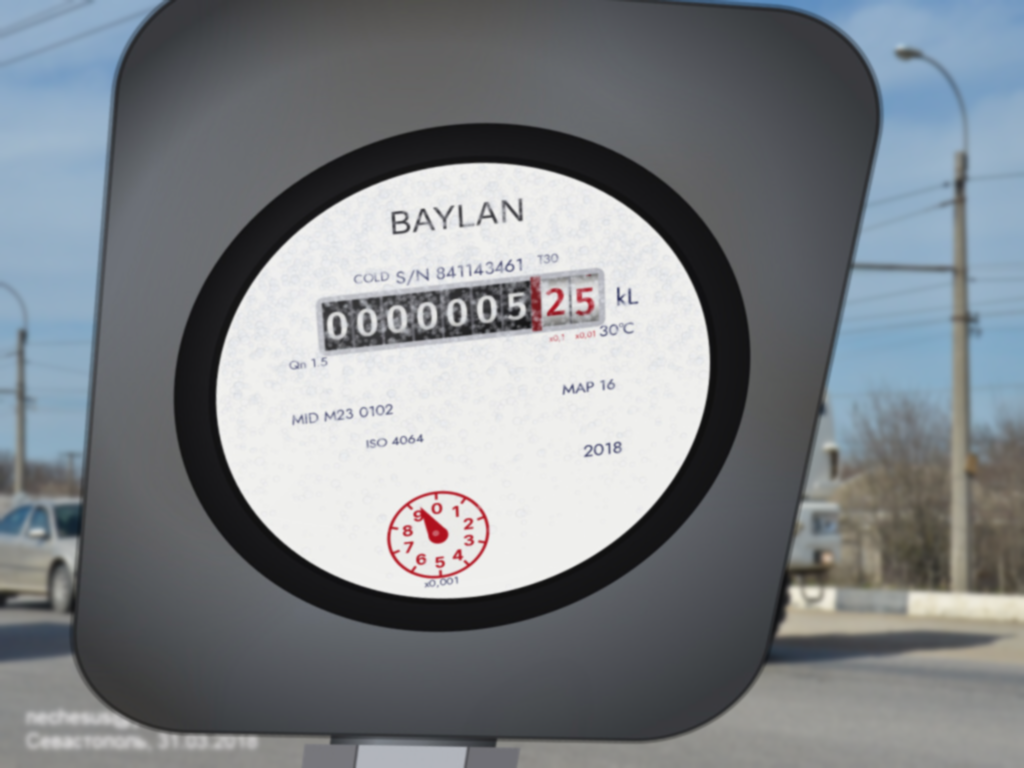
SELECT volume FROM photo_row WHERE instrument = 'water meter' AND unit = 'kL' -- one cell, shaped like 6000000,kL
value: 5.249,kL
